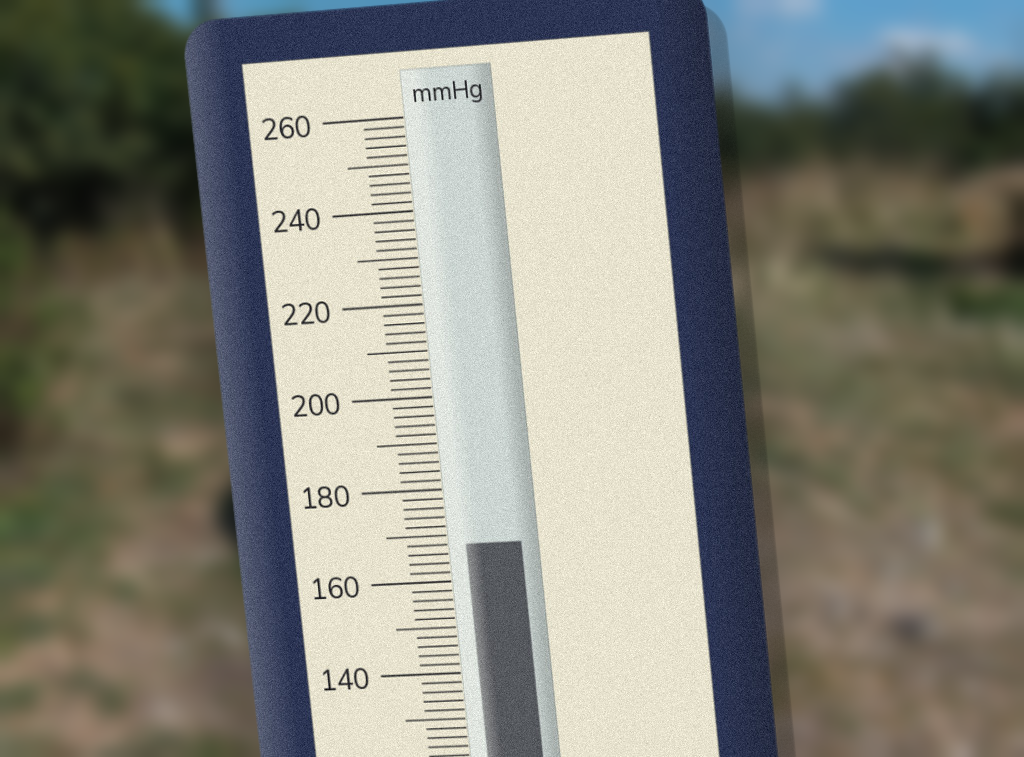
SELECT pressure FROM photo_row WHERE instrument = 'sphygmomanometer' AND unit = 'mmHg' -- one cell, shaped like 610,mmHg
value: 168,mmHg
